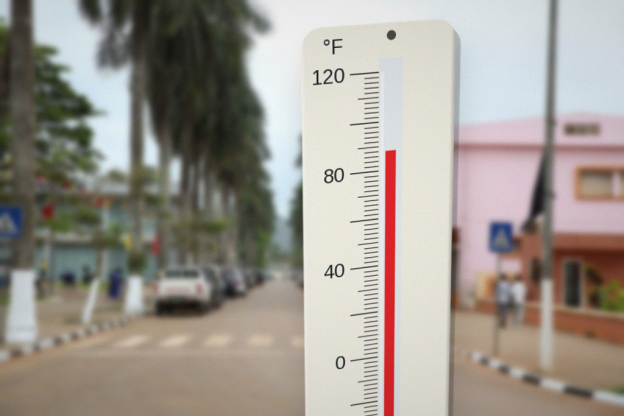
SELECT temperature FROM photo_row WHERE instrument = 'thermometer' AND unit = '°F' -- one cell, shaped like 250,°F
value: 88,°F
